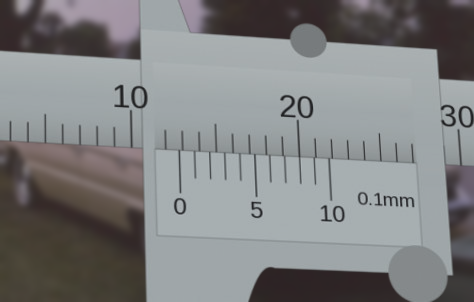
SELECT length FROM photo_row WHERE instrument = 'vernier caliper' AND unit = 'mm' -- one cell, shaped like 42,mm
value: 12.8,mm
